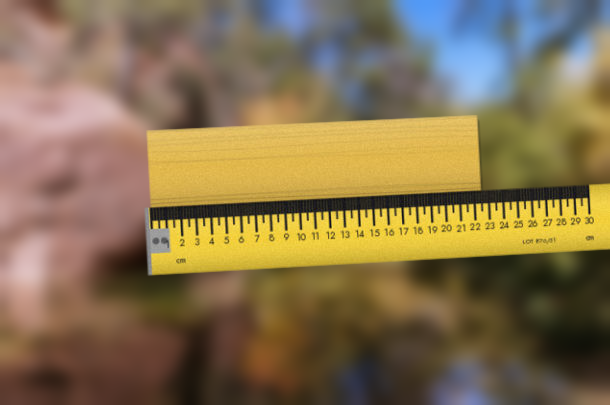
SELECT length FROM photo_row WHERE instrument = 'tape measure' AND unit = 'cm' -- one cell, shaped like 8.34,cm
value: 22.5,cm
